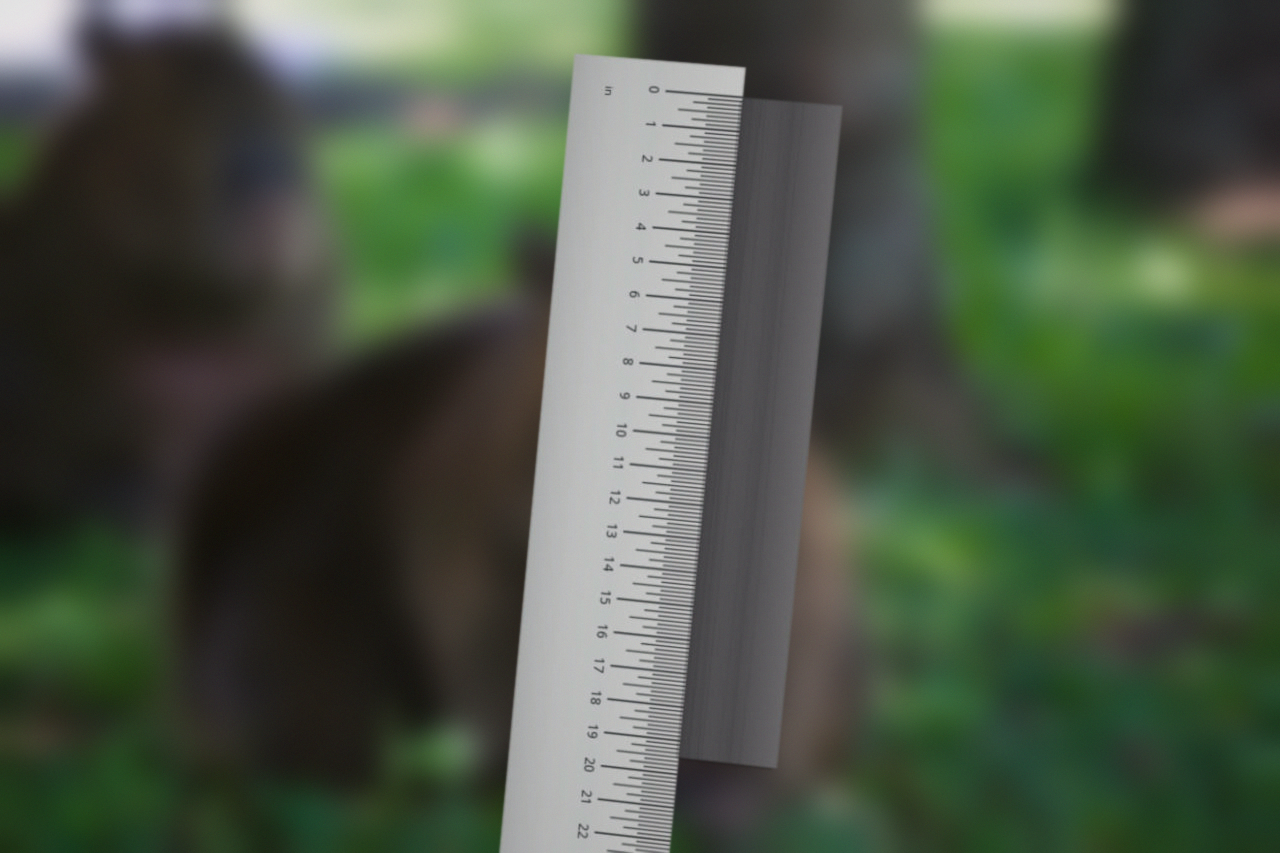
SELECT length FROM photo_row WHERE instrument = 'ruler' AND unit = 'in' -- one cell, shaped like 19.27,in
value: 19.5,in
